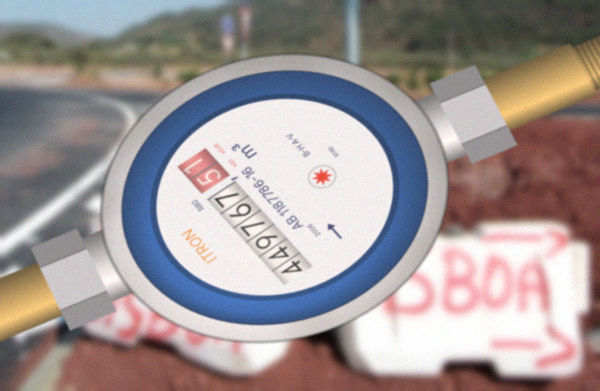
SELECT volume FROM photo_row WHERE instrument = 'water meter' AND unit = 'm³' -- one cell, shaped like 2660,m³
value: 449767.51,m³
